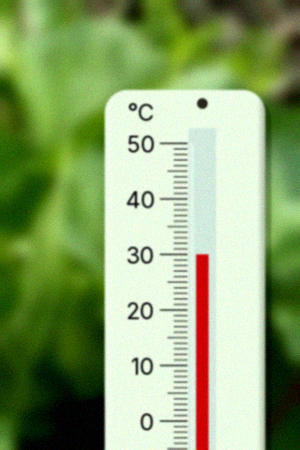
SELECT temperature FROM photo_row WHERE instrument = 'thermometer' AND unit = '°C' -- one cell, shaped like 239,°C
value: 30,°C
